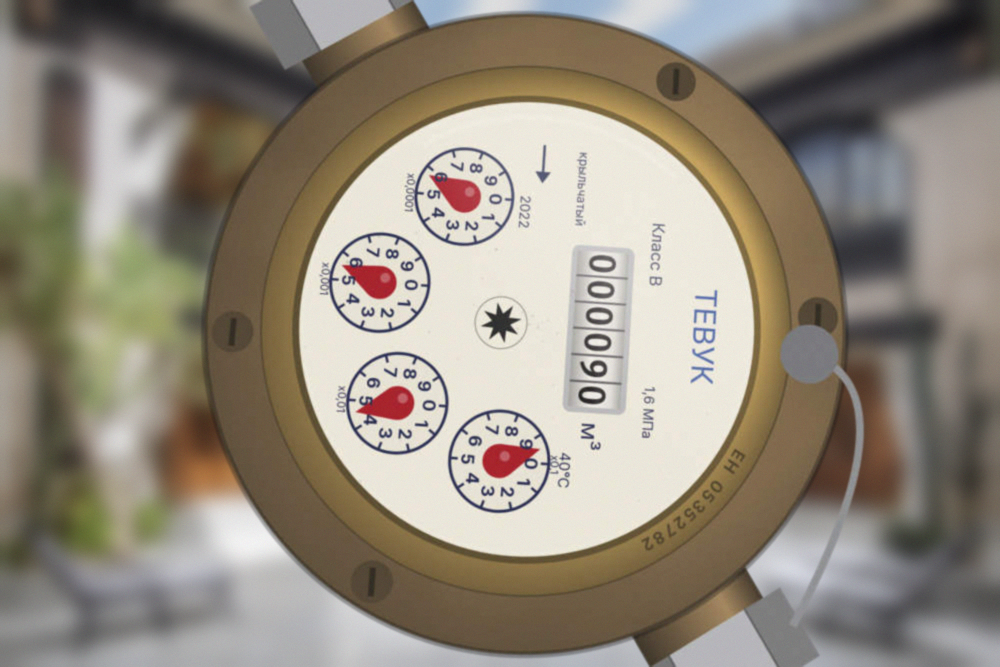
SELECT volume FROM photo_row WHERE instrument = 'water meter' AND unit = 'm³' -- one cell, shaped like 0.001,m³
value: 89.9455,m³
